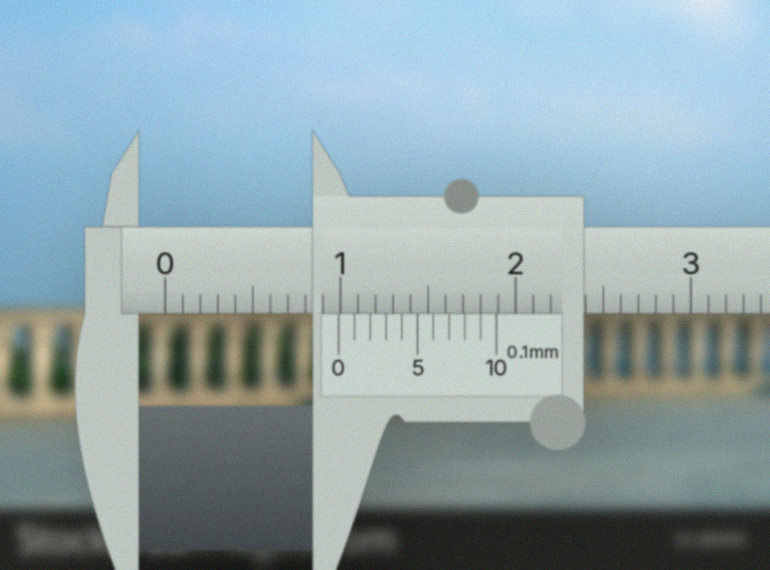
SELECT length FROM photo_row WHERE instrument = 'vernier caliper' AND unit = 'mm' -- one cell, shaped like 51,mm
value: 9.9,mm
